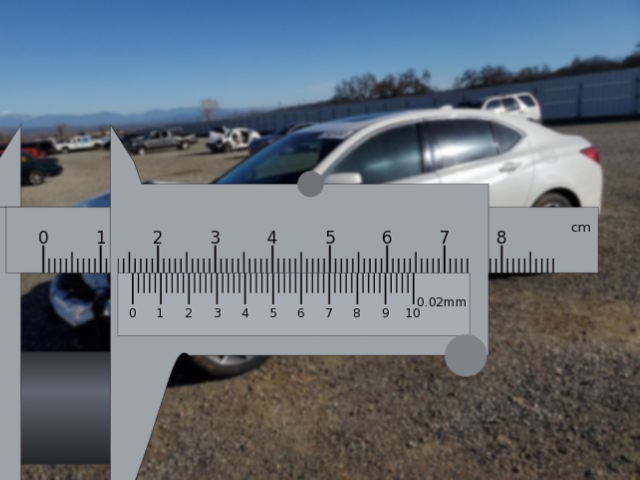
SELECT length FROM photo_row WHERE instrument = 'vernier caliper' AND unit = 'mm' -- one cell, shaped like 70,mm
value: 15.6,mm
